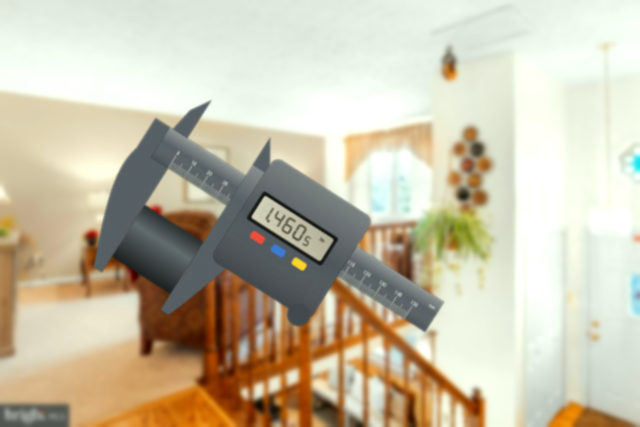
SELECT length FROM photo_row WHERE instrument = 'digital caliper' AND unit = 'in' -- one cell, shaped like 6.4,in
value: 1.4605,in
